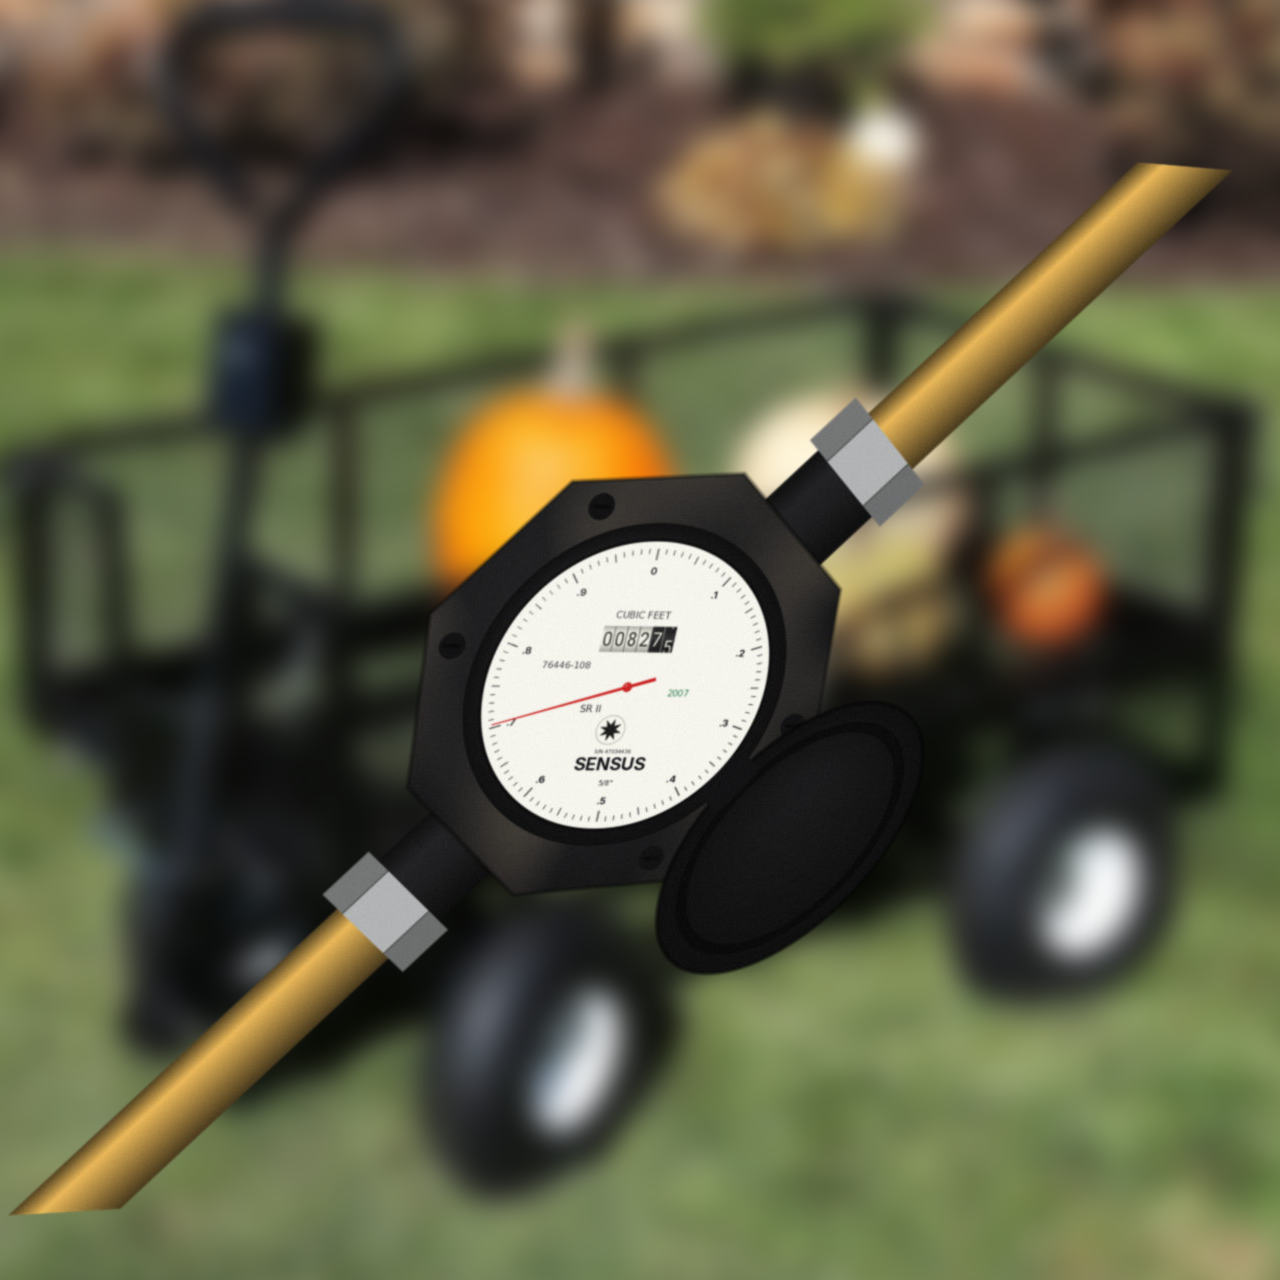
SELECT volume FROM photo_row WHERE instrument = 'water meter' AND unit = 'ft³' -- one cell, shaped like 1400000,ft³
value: 8274.70,ft³
